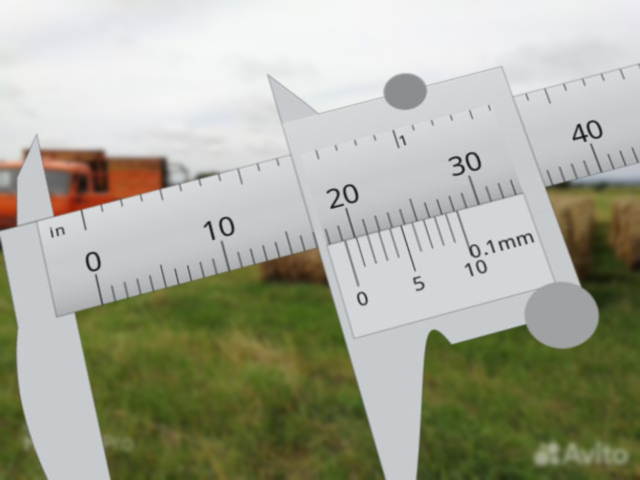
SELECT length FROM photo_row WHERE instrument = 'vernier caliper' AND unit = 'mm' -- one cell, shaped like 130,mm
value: 19.2,mm
